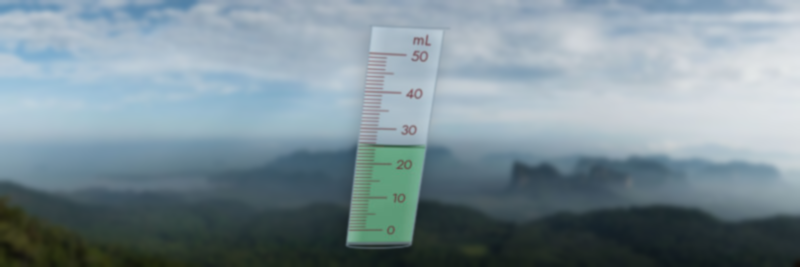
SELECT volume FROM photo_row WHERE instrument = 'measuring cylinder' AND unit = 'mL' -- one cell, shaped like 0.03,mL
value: 25,mL
